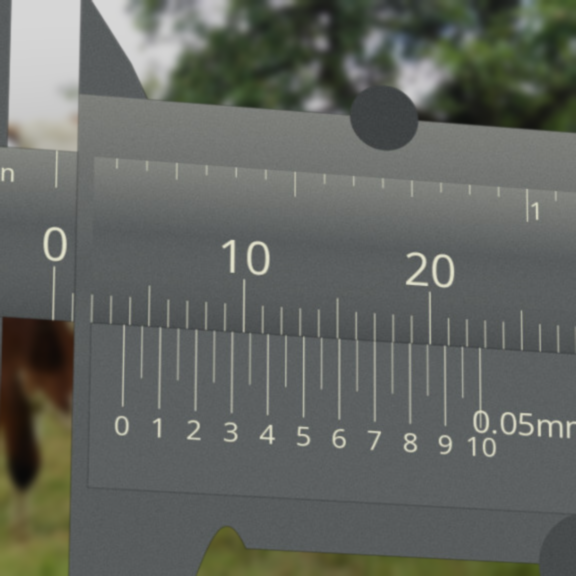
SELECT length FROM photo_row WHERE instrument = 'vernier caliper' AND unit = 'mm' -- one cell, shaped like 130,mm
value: 3.7,mm
